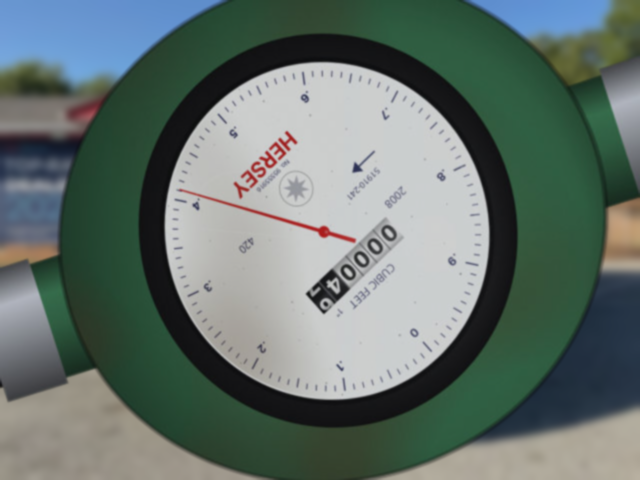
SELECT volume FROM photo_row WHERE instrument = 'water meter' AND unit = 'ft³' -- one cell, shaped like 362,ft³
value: 46.41,ft³
